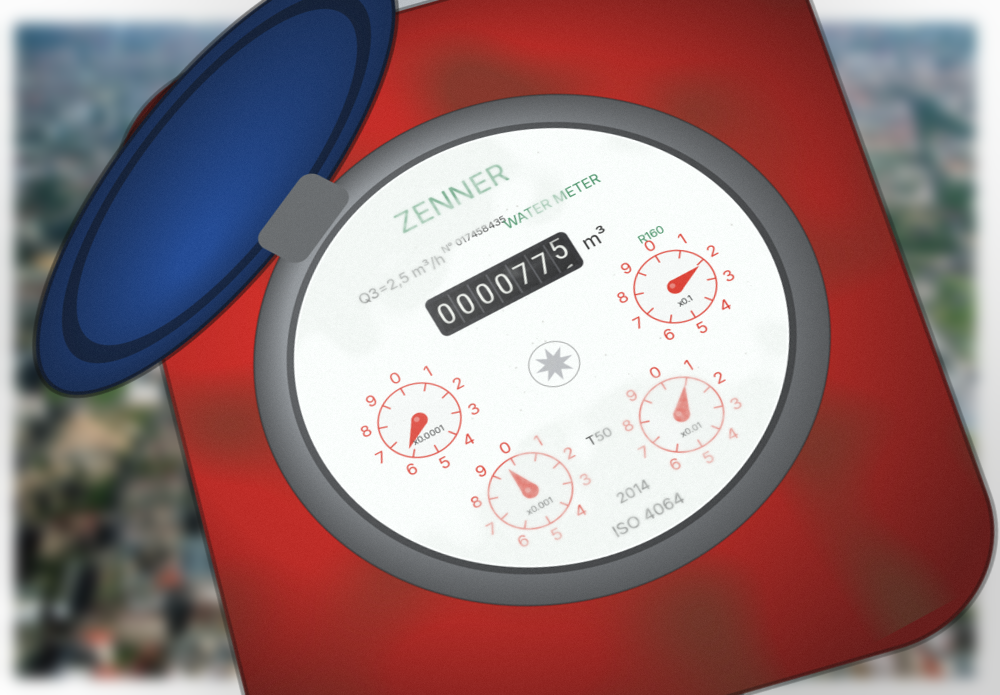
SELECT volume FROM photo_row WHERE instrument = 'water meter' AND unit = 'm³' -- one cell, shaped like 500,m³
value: 775.2096,m³
